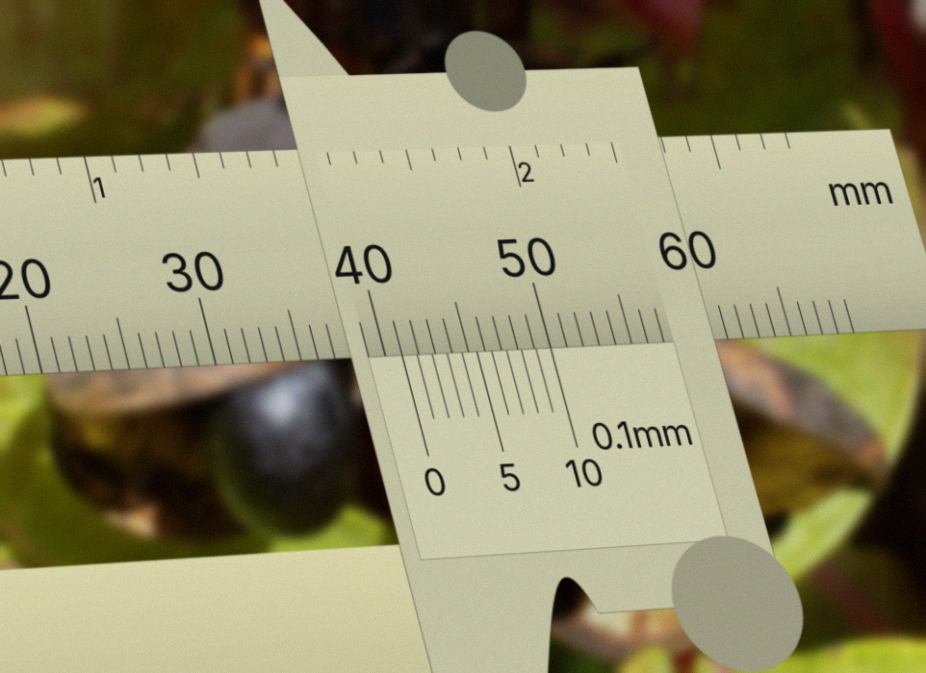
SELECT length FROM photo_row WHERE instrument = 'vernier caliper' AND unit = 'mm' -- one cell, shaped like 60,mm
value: 41.0,mm
